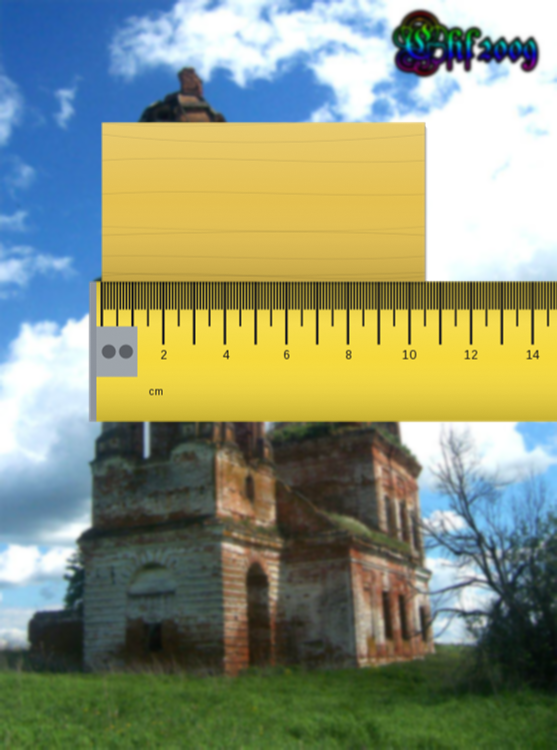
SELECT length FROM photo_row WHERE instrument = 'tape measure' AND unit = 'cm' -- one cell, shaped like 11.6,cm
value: 10.5,cm
